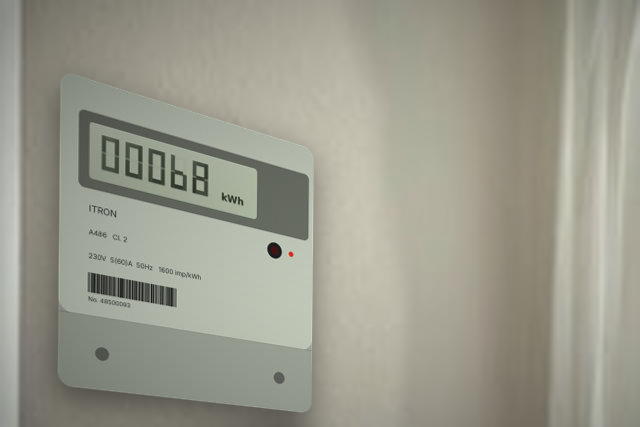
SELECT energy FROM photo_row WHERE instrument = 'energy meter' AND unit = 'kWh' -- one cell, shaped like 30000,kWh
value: 68,kWh
